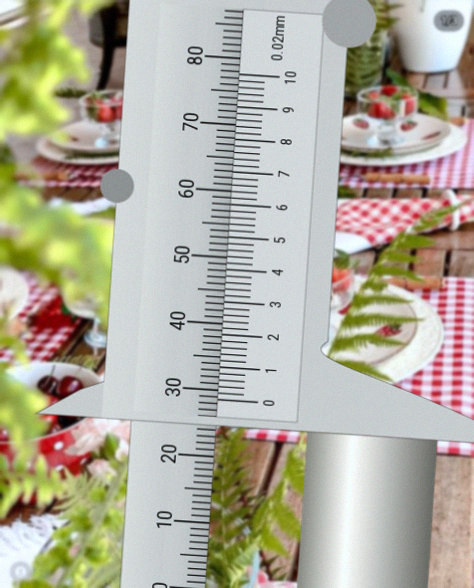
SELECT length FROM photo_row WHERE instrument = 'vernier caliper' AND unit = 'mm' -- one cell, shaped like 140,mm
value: 28.6,mm
